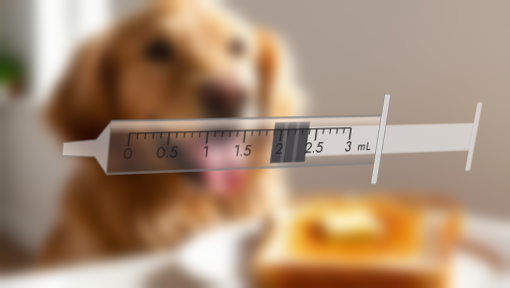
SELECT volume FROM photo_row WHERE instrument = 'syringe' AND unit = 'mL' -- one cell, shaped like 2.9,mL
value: 1.9,mL
